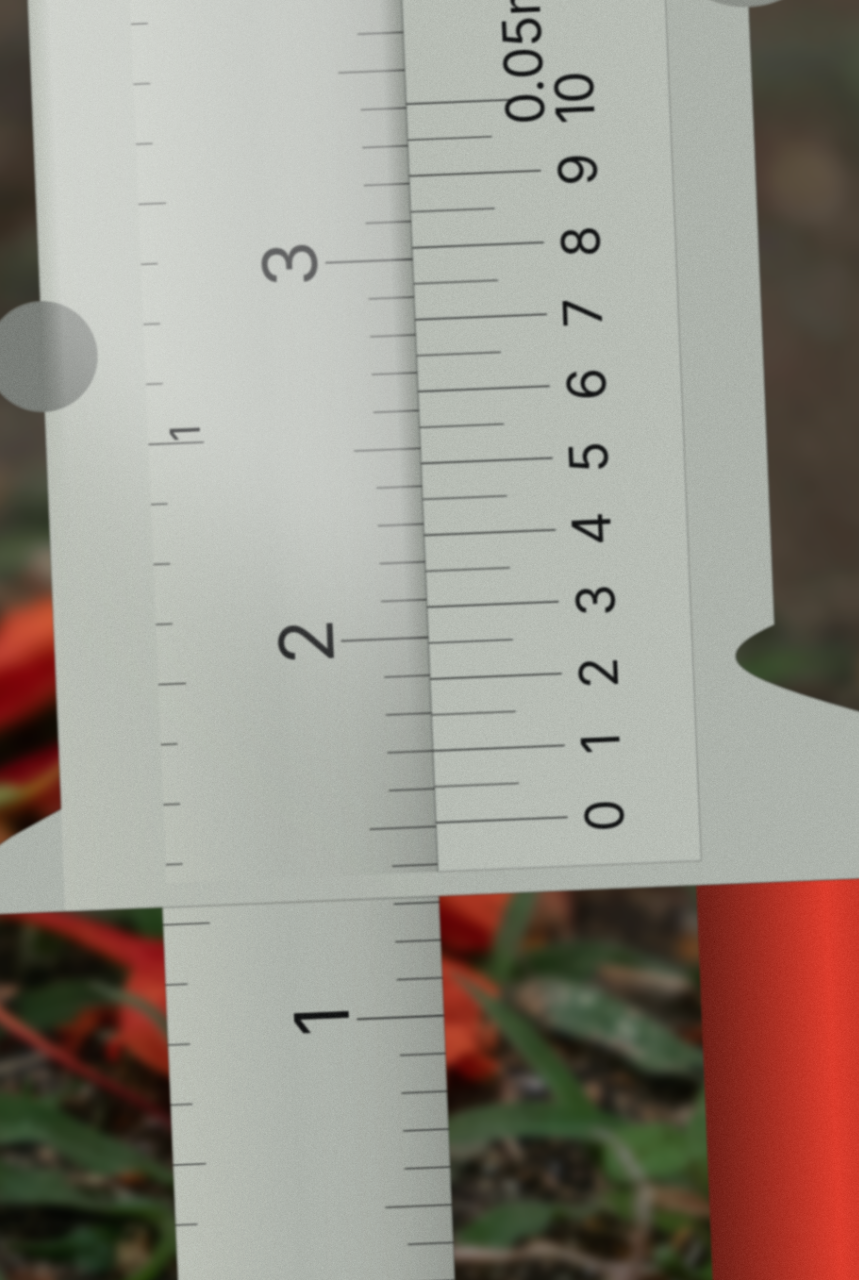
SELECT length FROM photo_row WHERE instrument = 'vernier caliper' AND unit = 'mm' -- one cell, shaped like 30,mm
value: 15.10,mm
